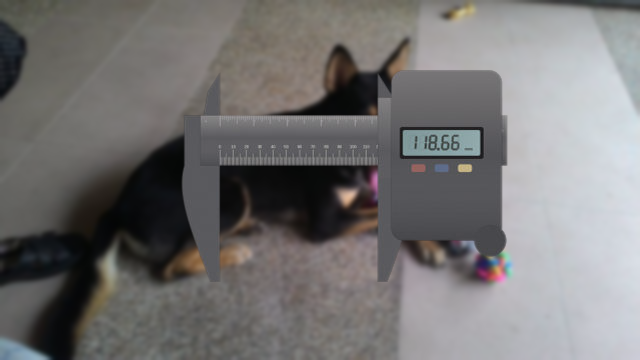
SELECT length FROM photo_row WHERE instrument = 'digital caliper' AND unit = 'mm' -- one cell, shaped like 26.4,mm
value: 118.66,mm
